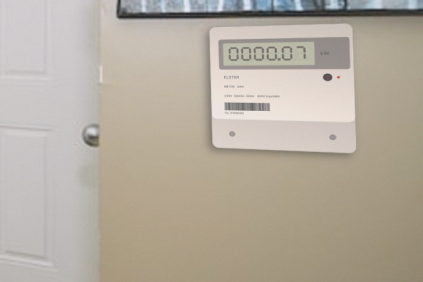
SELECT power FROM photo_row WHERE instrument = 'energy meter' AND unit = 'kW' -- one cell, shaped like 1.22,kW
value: 0.07,kW
